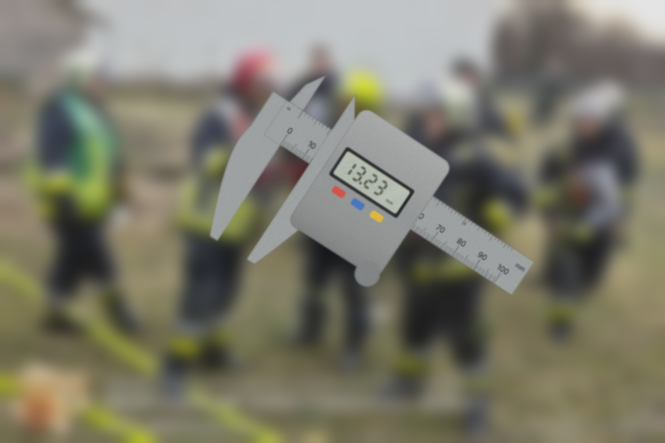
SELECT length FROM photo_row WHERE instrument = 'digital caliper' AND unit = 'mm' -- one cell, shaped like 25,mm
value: 13.23,mm
